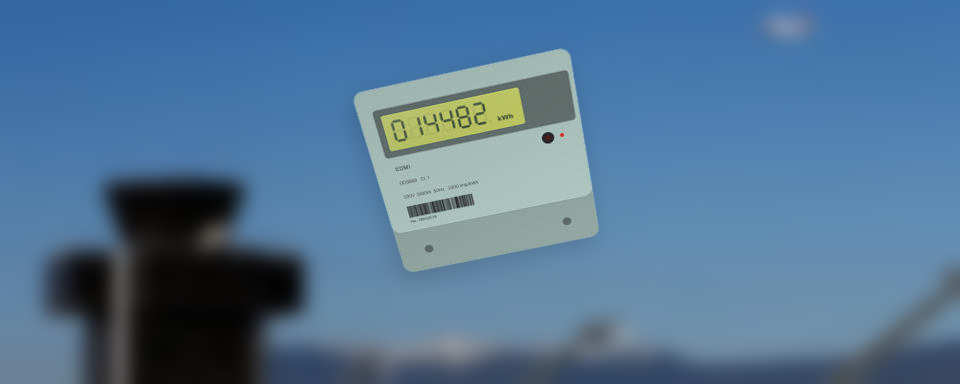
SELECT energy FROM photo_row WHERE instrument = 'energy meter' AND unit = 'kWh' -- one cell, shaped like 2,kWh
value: 14482,kWh
